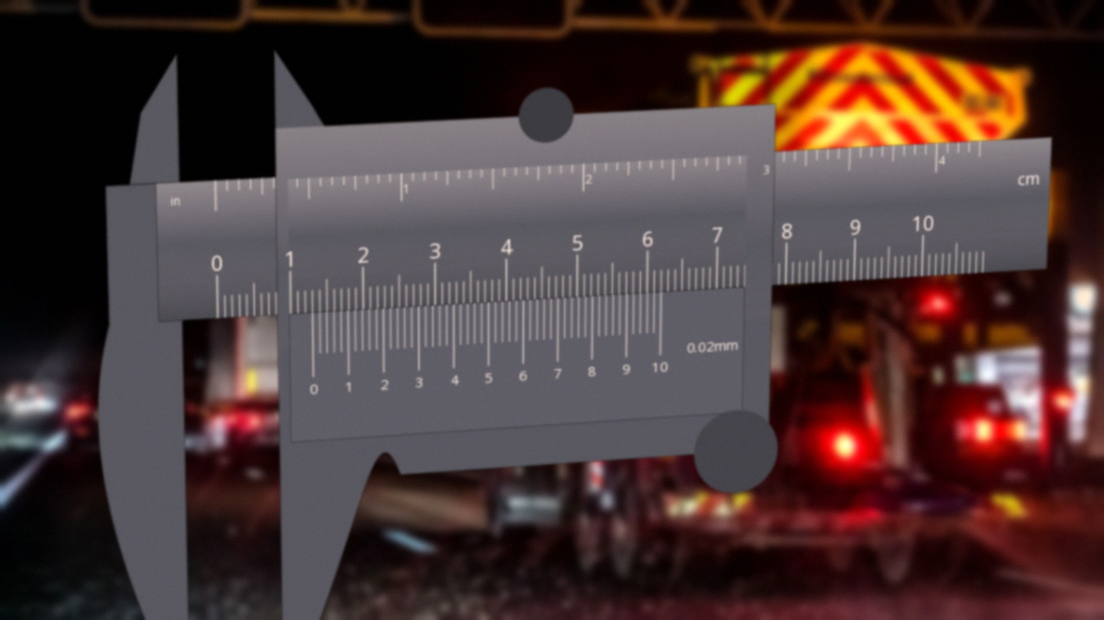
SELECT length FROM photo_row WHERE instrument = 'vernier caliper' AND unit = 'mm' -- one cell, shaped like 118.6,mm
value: 13.0,mm
